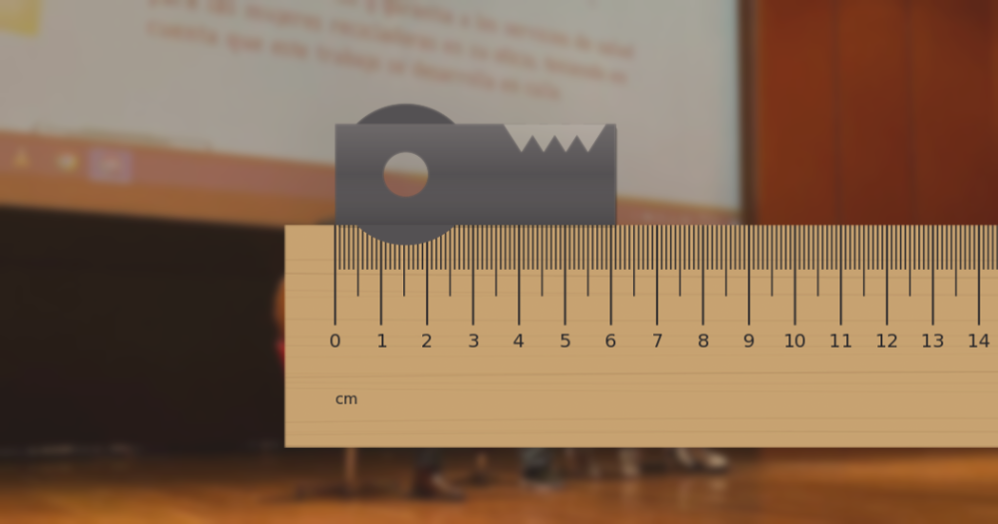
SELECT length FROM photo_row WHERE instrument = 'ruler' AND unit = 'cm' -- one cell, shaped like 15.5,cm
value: 6.1,cm
